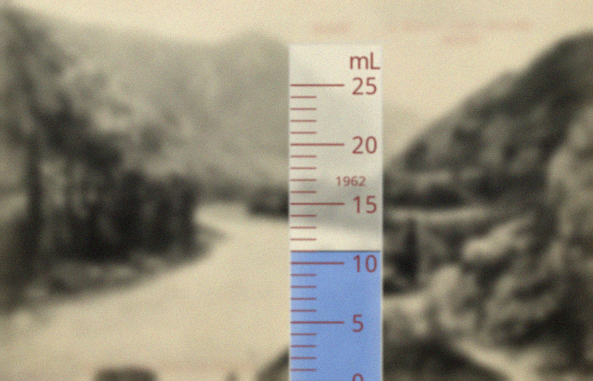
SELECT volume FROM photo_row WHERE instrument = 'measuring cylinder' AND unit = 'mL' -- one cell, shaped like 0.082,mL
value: 11,mL
